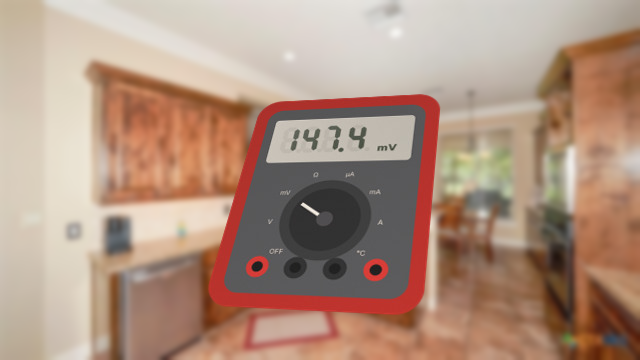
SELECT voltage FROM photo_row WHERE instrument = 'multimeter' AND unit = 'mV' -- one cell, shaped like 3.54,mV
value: 147.4,mV
